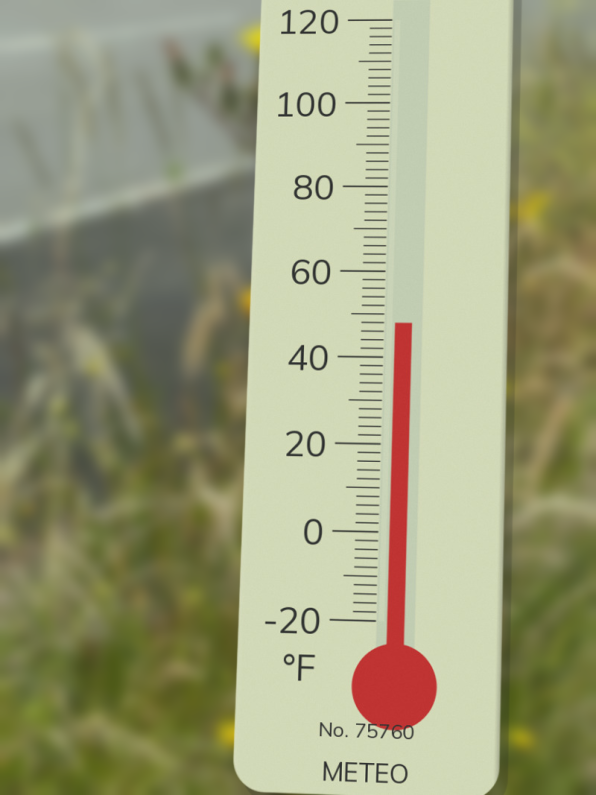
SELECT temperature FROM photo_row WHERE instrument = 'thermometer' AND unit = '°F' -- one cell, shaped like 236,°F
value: 48,°F
